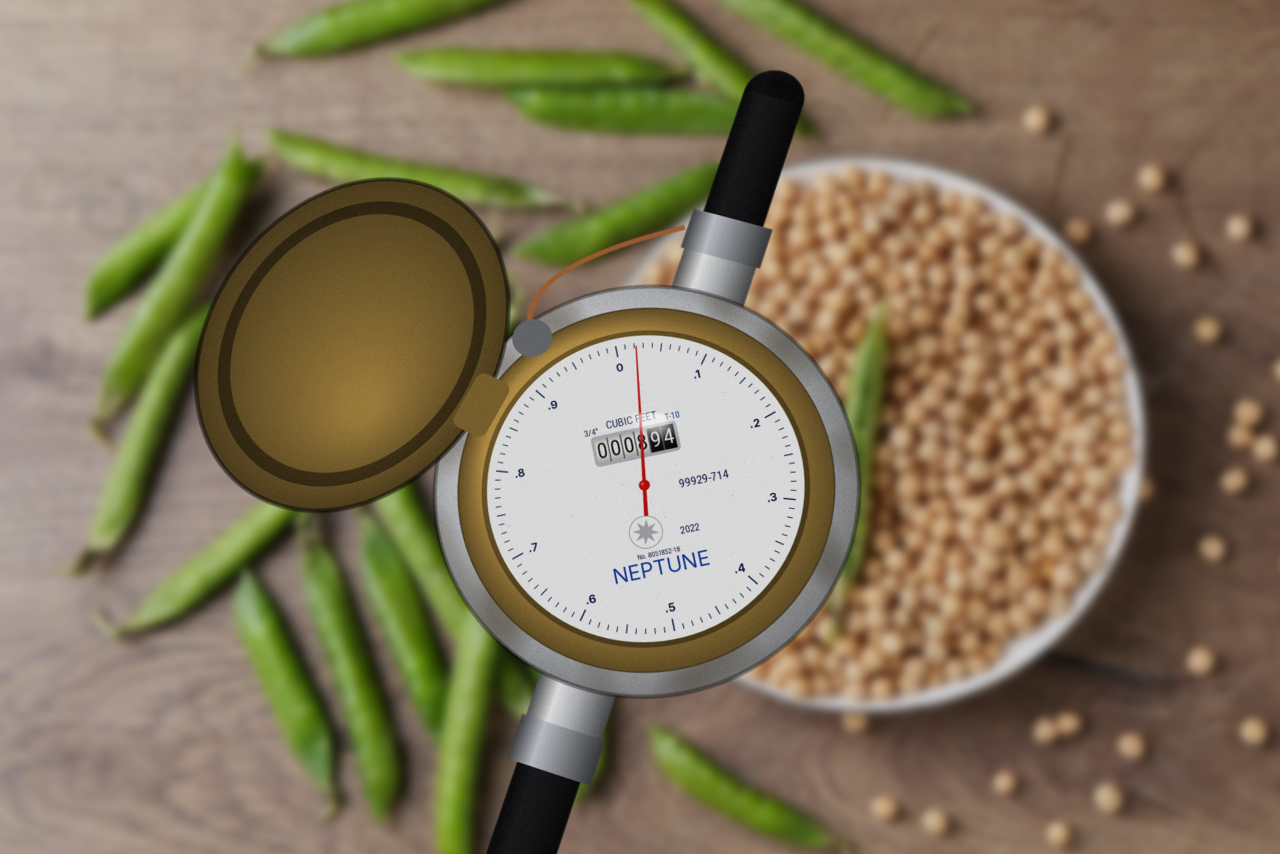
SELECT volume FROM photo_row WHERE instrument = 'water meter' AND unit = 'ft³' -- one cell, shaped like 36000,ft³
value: 894.02,ft³
